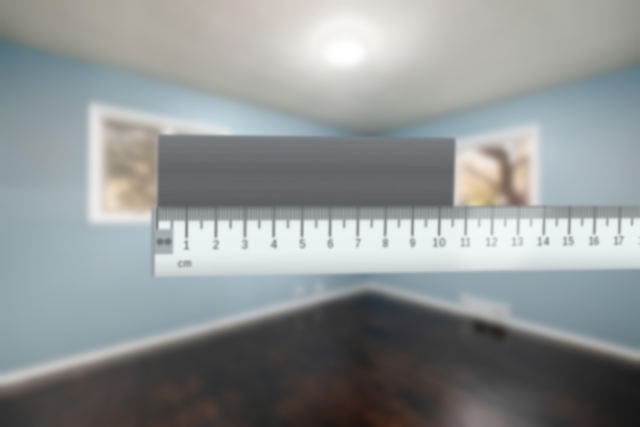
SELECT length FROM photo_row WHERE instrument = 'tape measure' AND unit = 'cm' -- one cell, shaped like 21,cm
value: 10.5,cm
